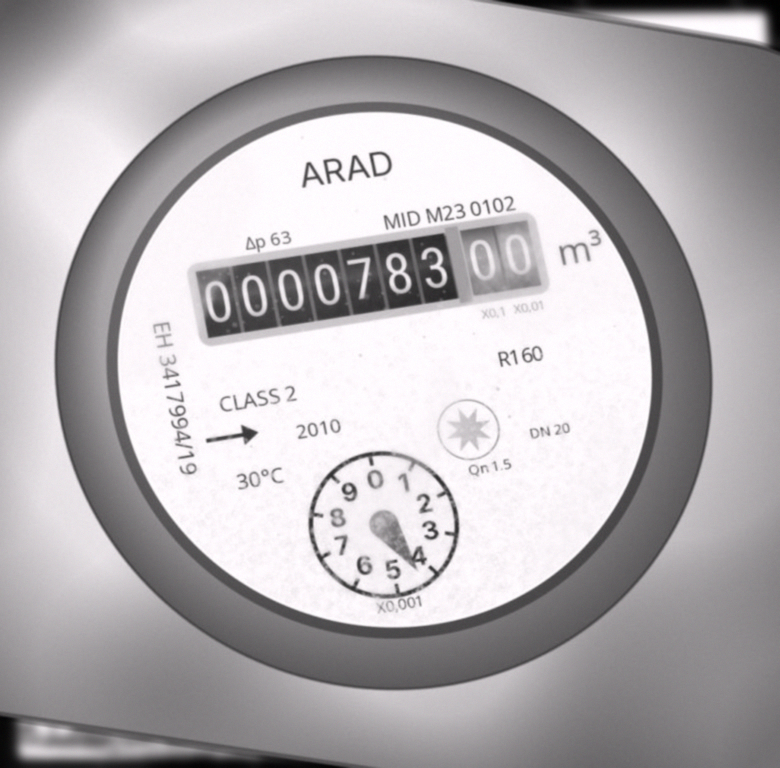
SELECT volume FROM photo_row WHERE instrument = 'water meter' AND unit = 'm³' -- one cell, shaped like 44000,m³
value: 783.004,m³
